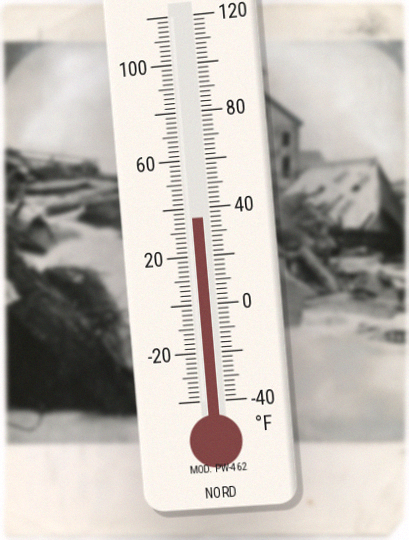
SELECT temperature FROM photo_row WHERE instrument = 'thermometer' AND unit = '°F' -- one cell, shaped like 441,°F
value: 36,°F
